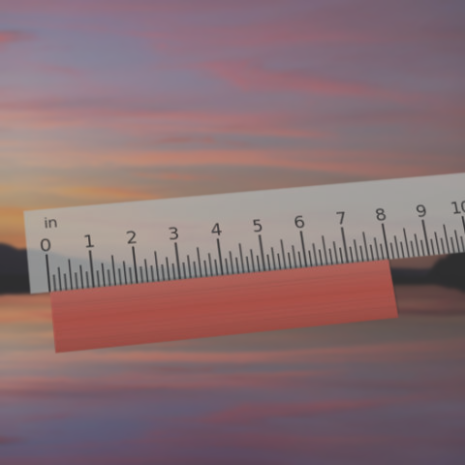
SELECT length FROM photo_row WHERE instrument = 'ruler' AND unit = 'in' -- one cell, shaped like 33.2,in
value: 8,in
